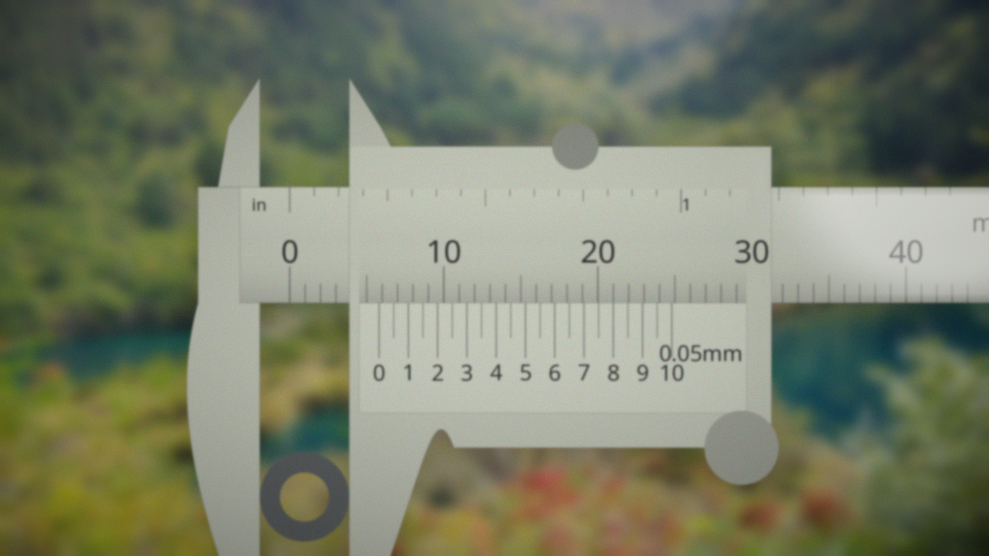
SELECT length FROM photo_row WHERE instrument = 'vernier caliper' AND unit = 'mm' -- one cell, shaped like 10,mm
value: 5.8,mm
